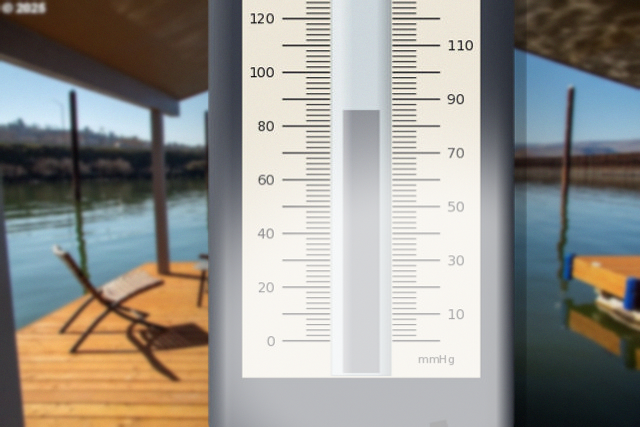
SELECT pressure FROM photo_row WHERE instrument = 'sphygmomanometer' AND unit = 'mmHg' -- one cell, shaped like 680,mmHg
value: 86,mmHg
